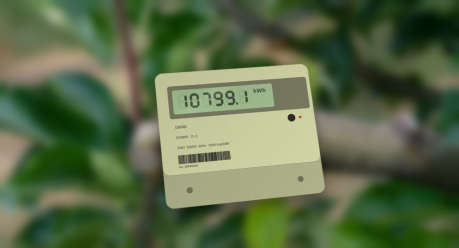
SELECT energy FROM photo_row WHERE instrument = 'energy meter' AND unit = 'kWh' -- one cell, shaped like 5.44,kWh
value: 10799.1,kWh
